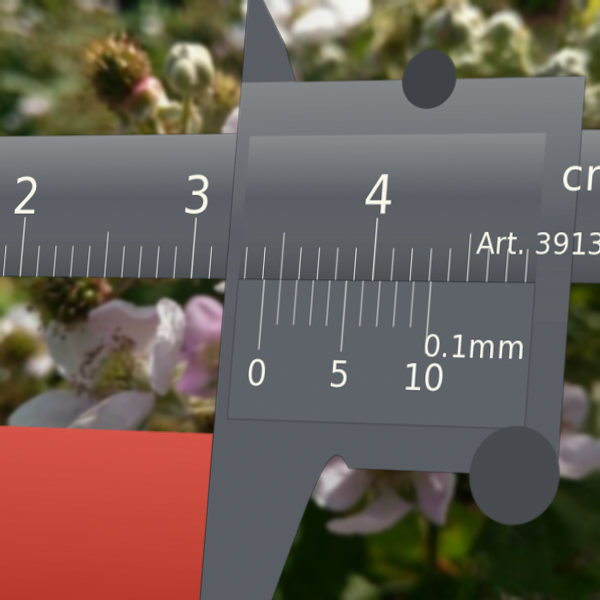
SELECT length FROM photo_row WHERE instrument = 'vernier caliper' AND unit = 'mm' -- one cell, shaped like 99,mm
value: 34.1,mm
